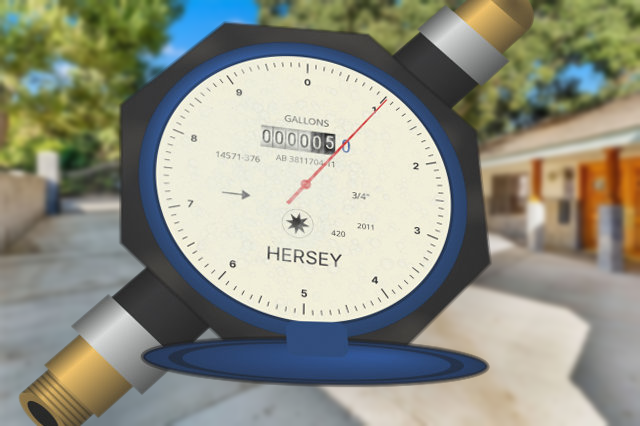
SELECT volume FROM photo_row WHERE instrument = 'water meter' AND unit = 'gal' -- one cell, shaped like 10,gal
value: 51.0,gal
